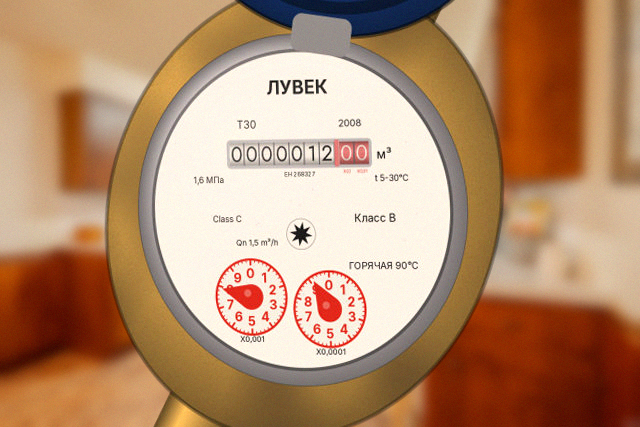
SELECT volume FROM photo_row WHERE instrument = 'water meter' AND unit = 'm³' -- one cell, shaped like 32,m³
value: 12.0079,m³
